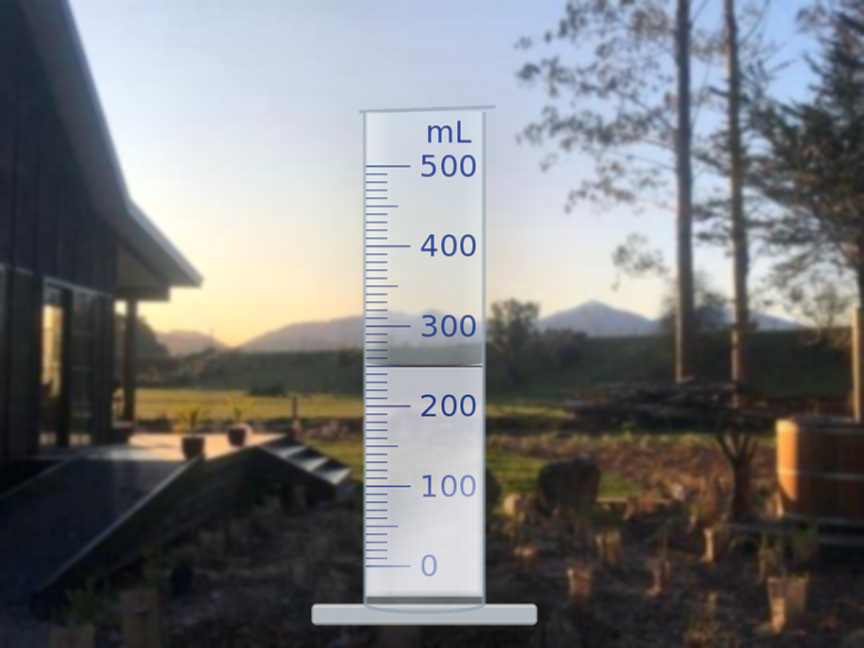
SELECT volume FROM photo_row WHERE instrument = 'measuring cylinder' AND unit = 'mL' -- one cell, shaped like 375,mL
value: 250,mL
